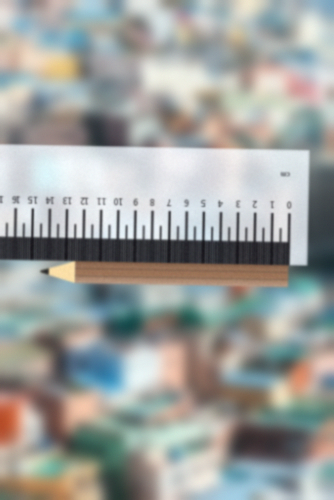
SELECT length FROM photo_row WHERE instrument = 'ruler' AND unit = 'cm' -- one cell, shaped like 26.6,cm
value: 14.5,cm
